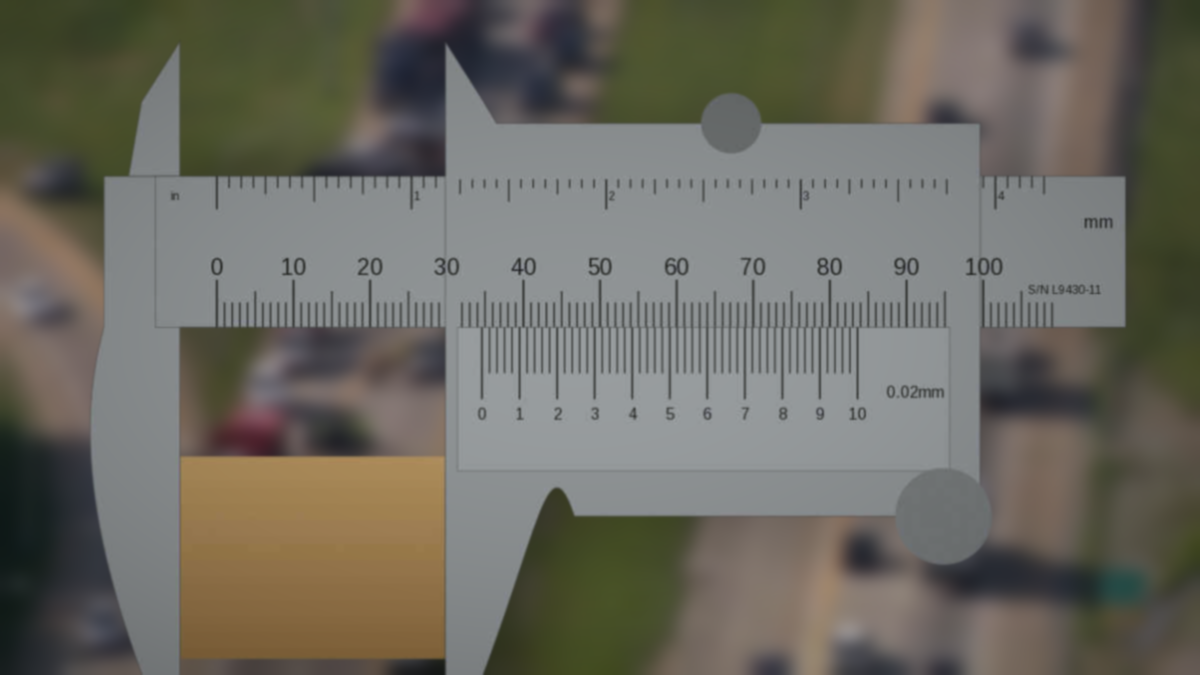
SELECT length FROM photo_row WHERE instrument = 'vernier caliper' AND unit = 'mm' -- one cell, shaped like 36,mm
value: 34.6,mm
